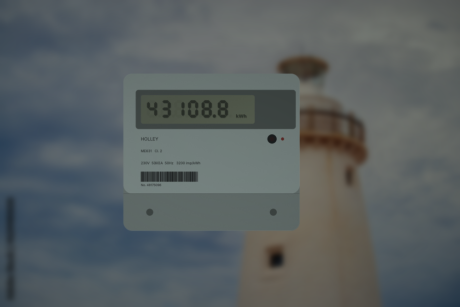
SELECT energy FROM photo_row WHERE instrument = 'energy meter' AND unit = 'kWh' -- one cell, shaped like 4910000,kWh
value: 43108.8,kWh
